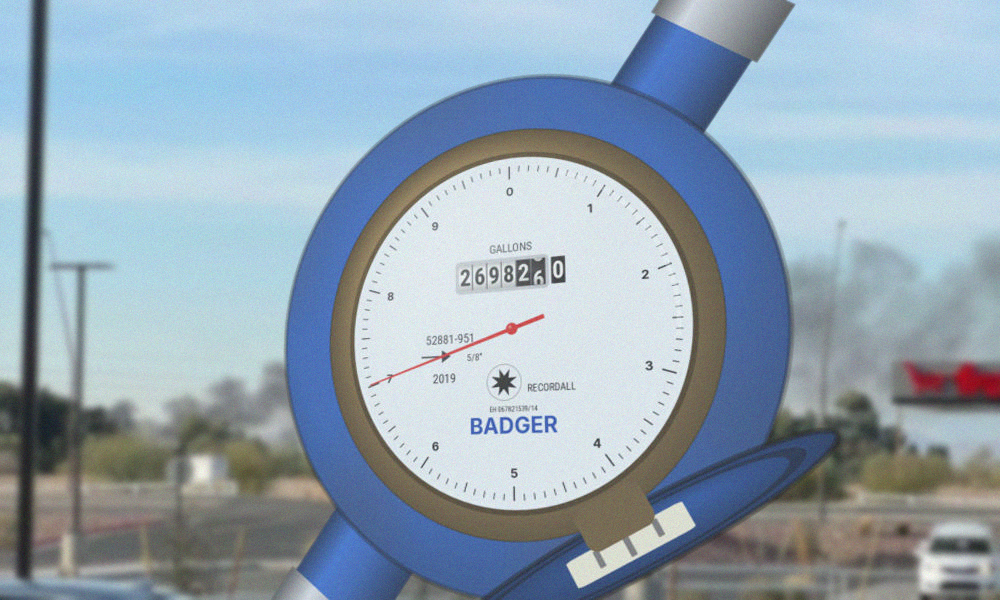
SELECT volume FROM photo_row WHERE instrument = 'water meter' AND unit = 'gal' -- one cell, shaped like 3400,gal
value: 2698257.0,gal
